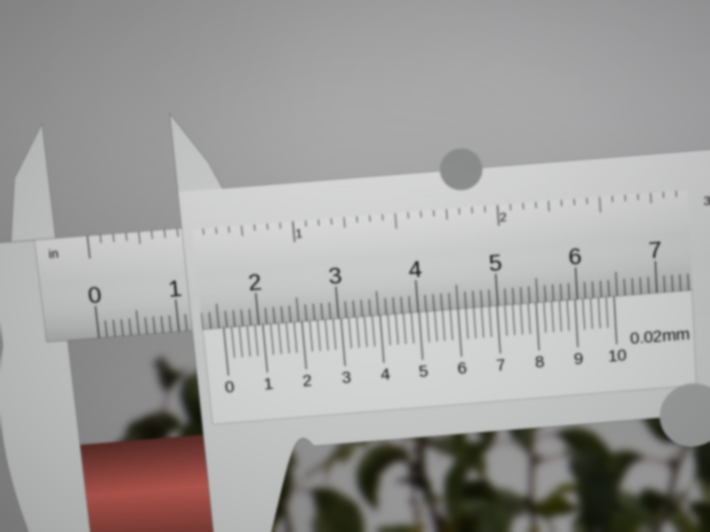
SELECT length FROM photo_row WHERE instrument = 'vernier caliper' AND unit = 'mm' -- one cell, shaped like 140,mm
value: 15.6,mm
